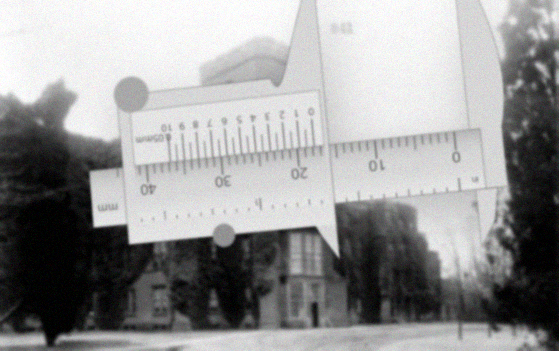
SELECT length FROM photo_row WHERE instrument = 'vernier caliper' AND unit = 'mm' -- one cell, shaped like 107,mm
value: 17.8,mm
